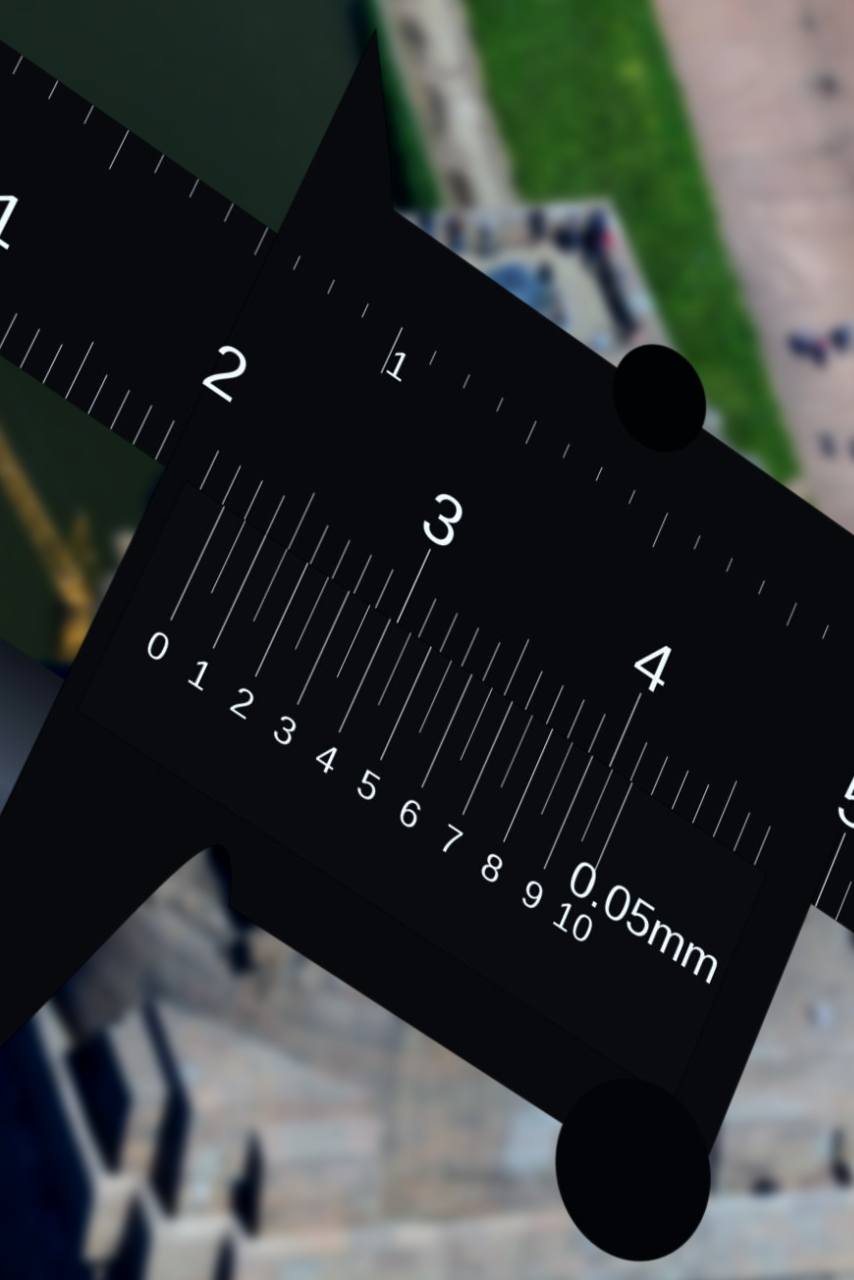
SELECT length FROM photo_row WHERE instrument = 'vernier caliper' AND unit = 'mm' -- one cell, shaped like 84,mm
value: 22.10,mm
